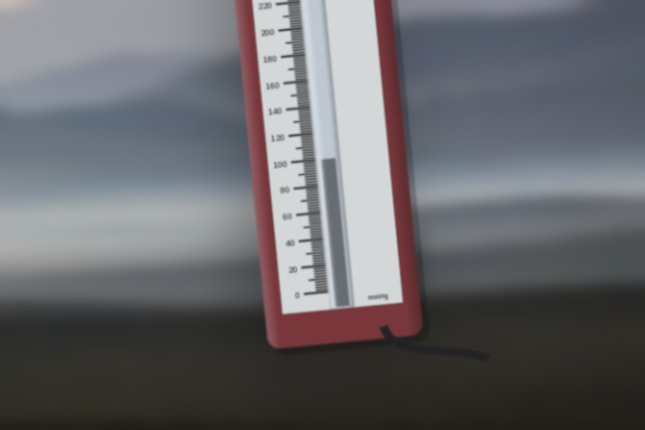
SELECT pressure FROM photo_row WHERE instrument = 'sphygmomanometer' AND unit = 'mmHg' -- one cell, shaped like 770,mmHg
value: 100,mmHg
